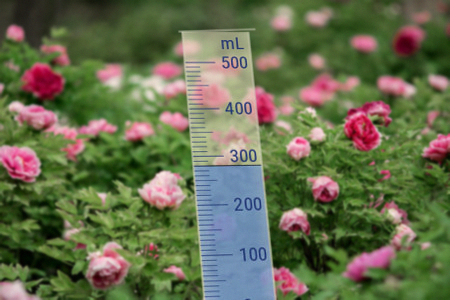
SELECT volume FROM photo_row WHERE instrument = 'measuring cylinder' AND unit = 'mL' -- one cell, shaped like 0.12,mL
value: 280,mL
